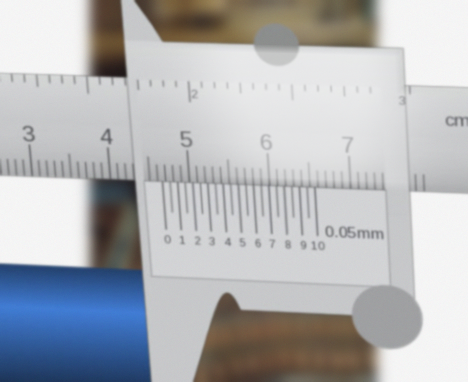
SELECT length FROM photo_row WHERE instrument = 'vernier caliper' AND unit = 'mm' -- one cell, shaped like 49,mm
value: 46.6,mm
